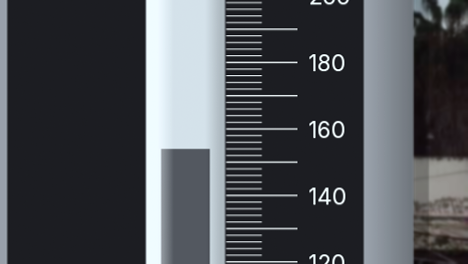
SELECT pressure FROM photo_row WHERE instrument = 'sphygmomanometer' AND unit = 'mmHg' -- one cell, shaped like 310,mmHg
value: 154,mmHg
